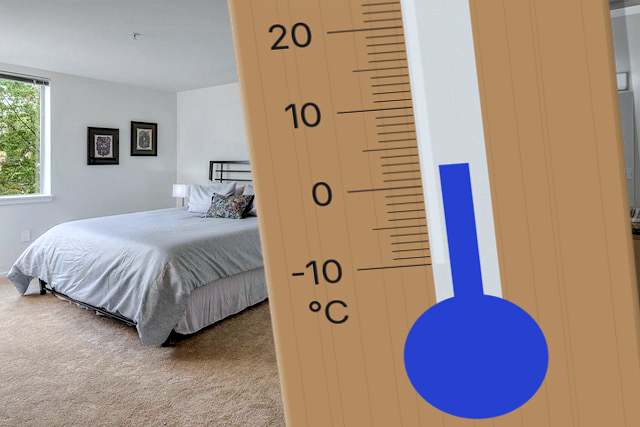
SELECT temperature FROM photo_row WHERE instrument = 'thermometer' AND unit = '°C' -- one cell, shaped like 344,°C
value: 2.5,°C
